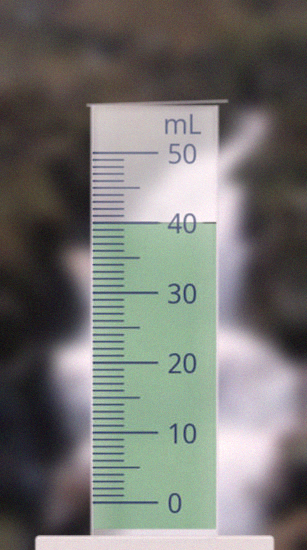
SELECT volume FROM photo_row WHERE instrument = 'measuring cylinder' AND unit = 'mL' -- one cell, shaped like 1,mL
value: 40,mL
